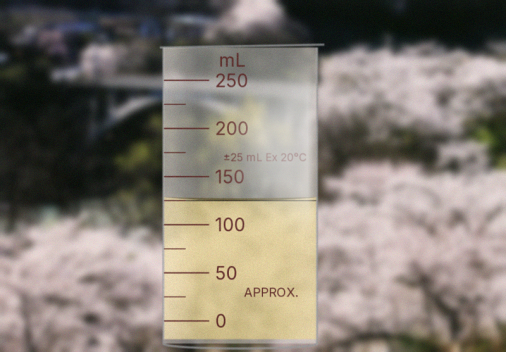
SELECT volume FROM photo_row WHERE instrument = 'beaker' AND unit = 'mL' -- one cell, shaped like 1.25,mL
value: 125,mL
